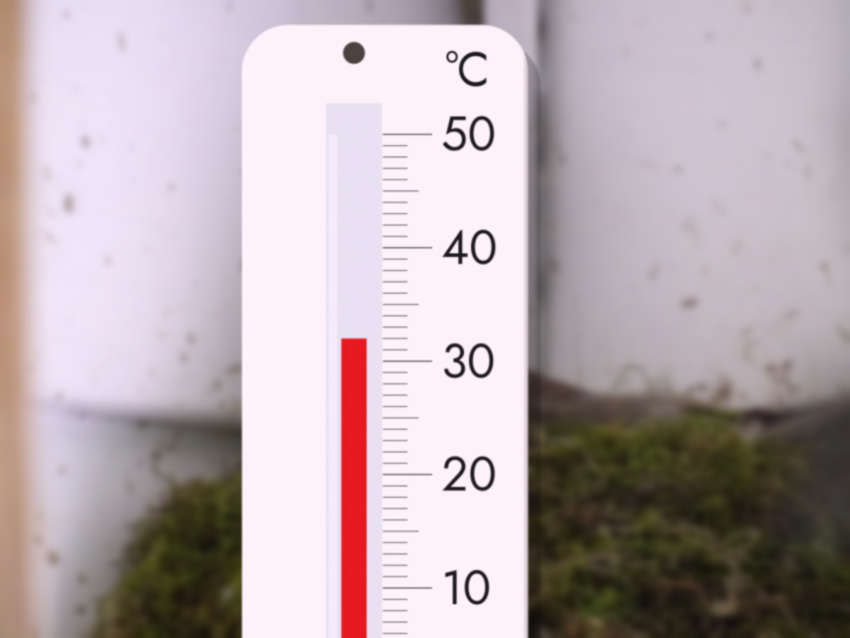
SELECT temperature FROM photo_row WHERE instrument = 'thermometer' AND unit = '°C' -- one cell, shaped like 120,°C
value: 32,°C
